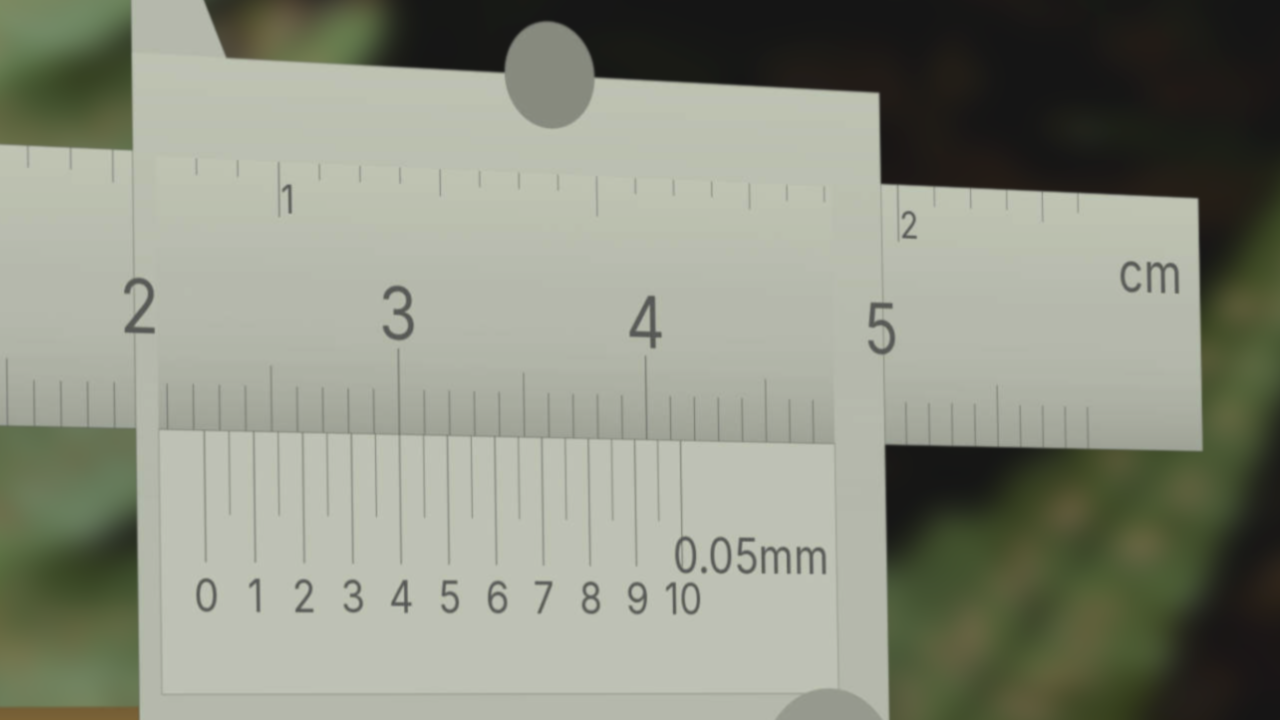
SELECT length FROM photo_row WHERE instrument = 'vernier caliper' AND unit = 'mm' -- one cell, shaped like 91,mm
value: 22.4,mm
